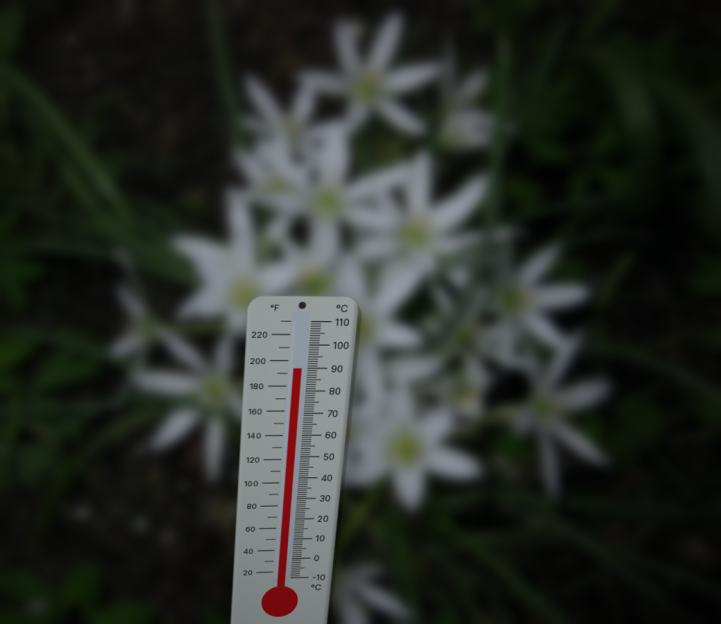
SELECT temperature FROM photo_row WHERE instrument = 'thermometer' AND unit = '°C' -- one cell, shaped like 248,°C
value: 90,°C
